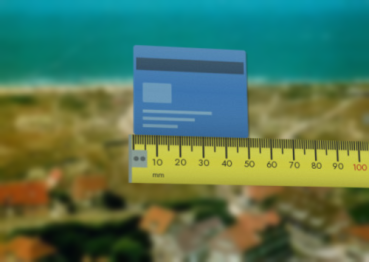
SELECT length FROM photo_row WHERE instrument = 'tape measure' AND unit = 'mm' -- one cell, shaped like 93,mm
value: 50,mm
